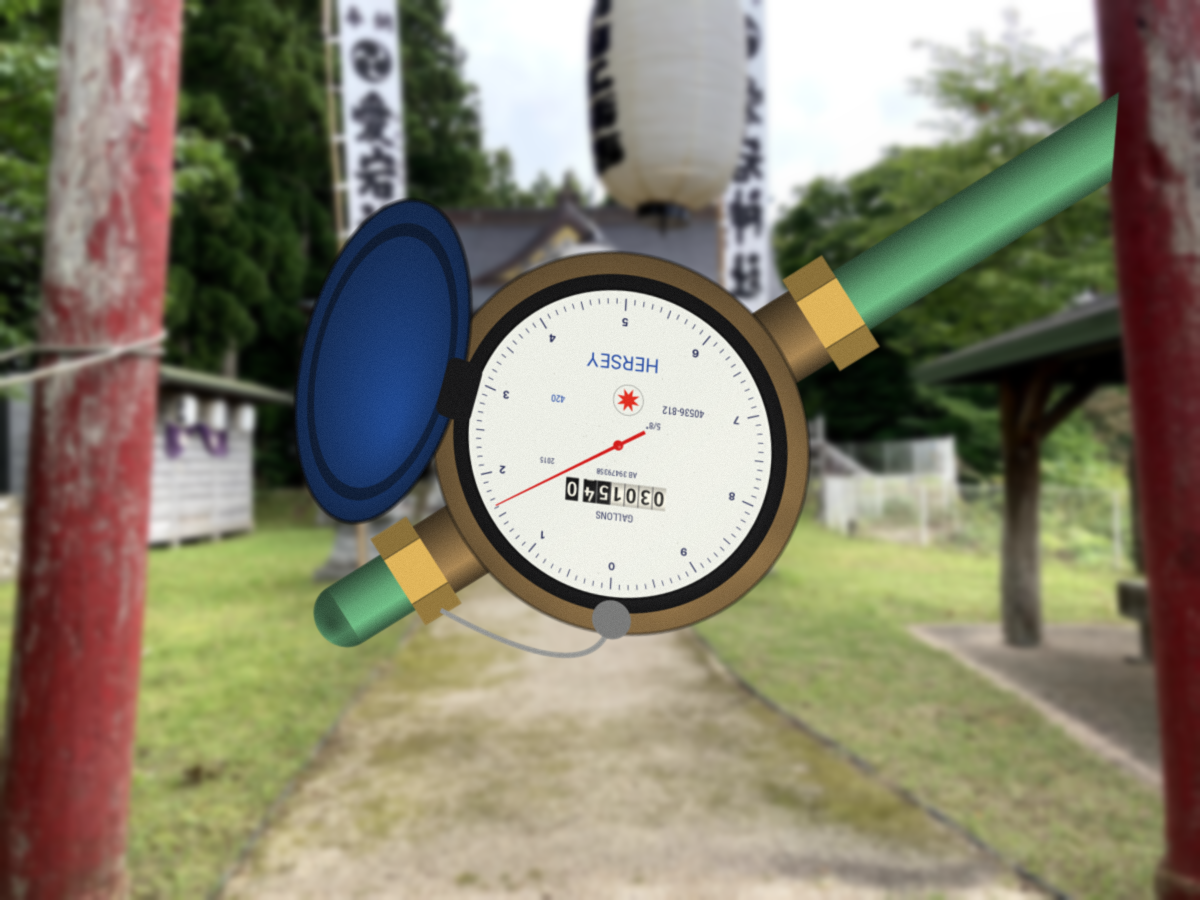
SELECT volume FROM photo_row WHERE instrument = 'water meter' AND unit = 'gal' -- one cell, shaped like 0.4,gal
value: 301541.6,gal
